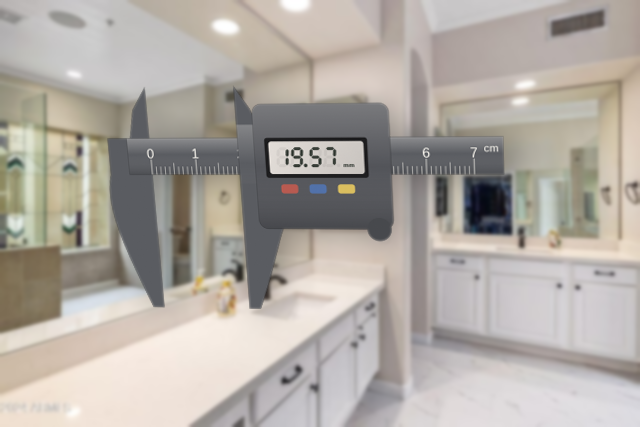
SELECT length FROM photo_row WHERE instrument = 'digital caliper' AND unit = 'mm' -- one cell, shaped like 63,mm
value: 19.57,mm
